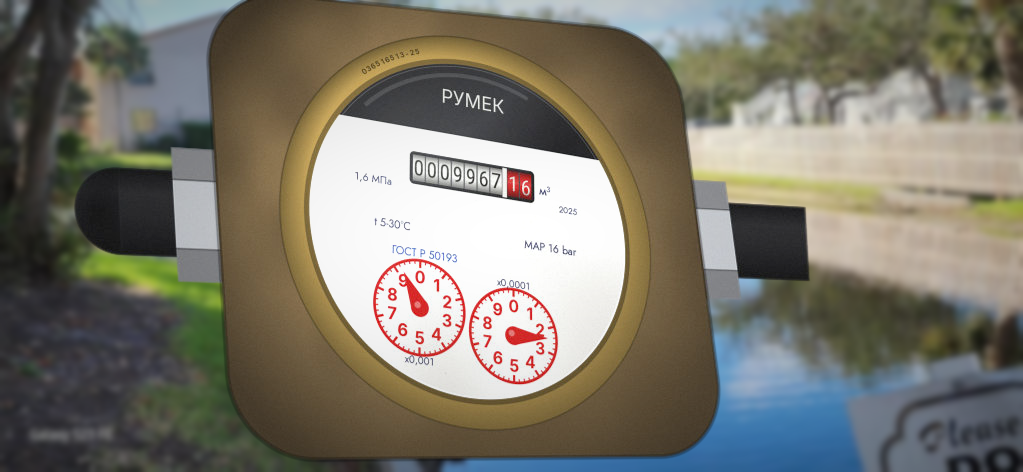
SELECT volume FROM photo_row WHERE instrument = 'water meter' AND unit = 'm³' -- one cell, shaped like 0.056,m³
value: 9967.1592,m³
